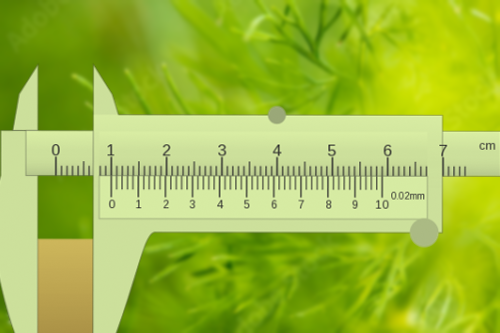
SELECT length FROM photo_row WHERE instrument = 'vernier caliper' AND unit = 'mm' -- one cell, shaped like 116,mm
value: 10.0,mm
